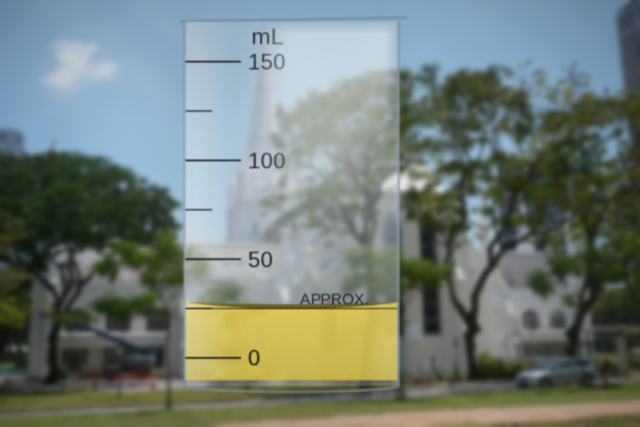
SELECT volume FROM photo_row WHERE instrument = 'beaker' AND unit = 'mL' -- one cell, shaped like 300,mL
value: 25,mL
